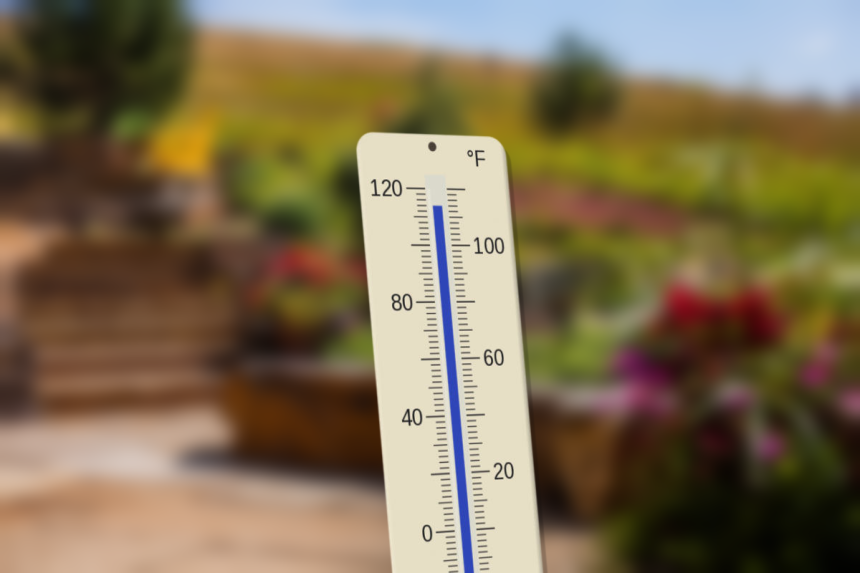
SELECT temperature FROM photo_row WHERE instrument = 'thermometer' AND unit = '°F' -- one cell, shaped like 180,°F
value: 114,°F
